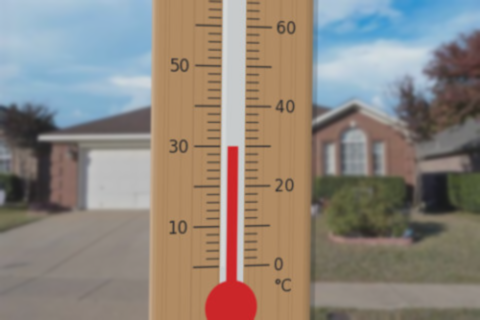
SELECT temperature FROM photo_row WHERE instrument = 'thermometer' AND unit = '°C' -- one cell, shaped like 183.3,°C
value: 30,°C
